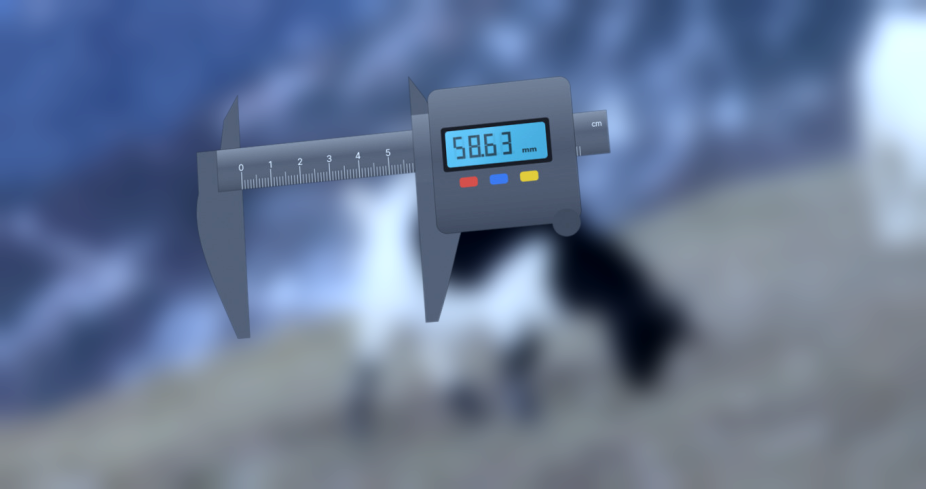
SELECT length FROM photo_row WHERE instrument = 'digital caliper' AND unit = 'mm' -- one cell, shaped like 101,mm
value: 58.63,mm
